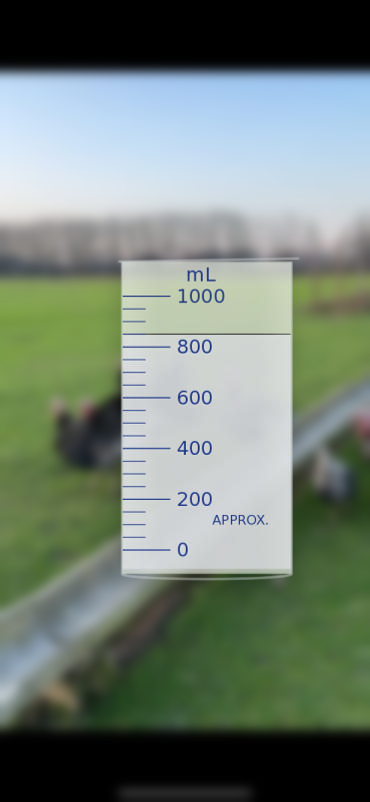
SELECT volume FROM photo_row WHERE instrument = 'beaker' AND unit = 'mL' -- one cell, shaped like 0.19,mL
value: 850,mL
